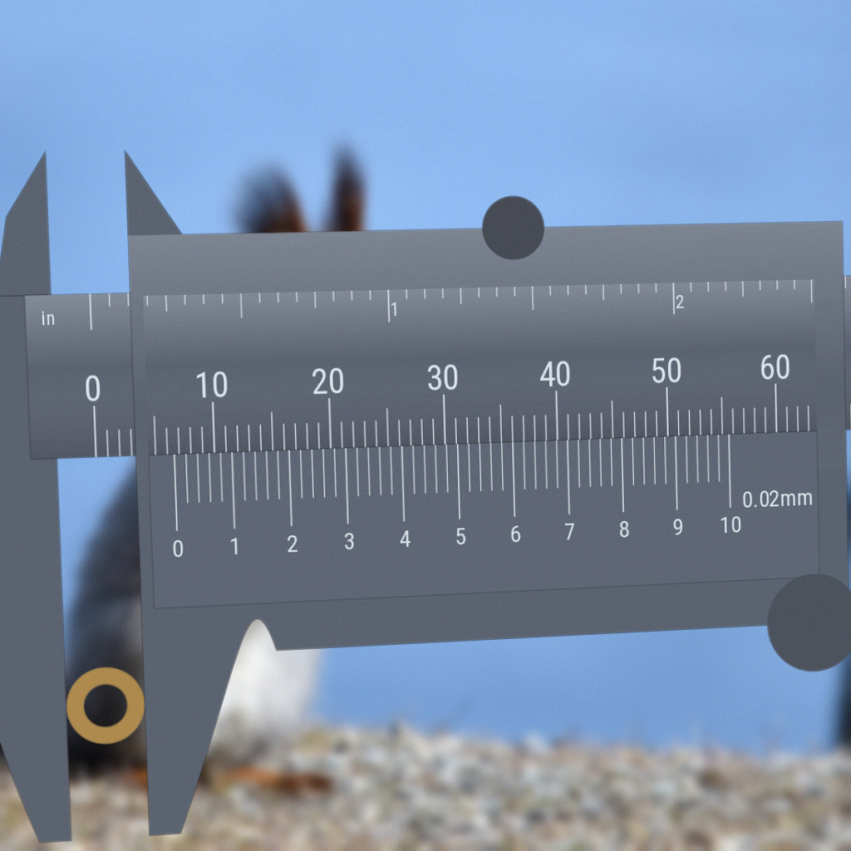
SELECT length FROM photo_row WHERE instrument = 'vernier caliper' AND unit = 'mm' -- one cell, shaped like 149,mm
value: 6.6,mm
